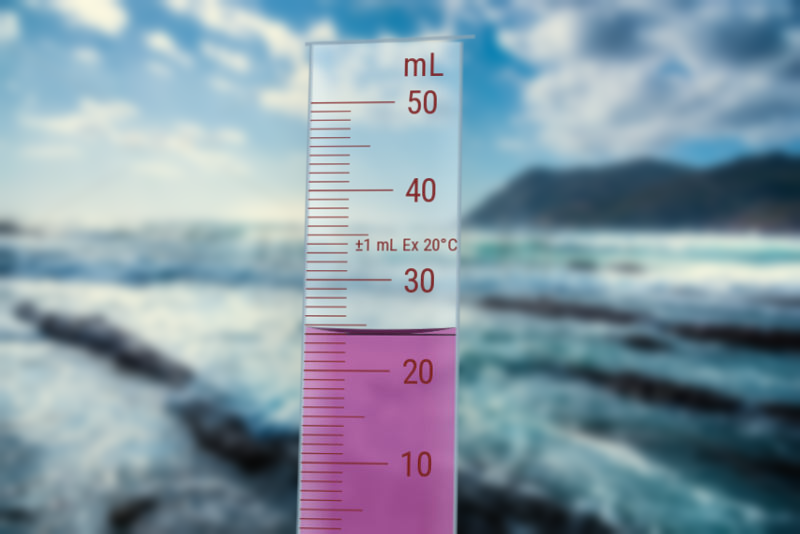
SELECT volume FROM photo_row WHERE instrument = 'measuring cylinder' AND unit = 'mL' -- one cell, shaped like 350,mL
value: 24,mL
